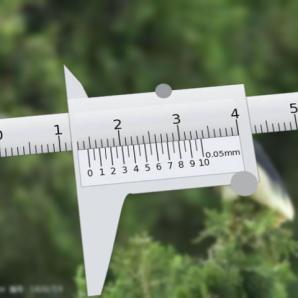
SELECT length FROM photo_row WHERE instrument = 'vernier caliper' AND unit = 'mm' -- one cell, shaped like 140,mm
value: 14.6,mm
